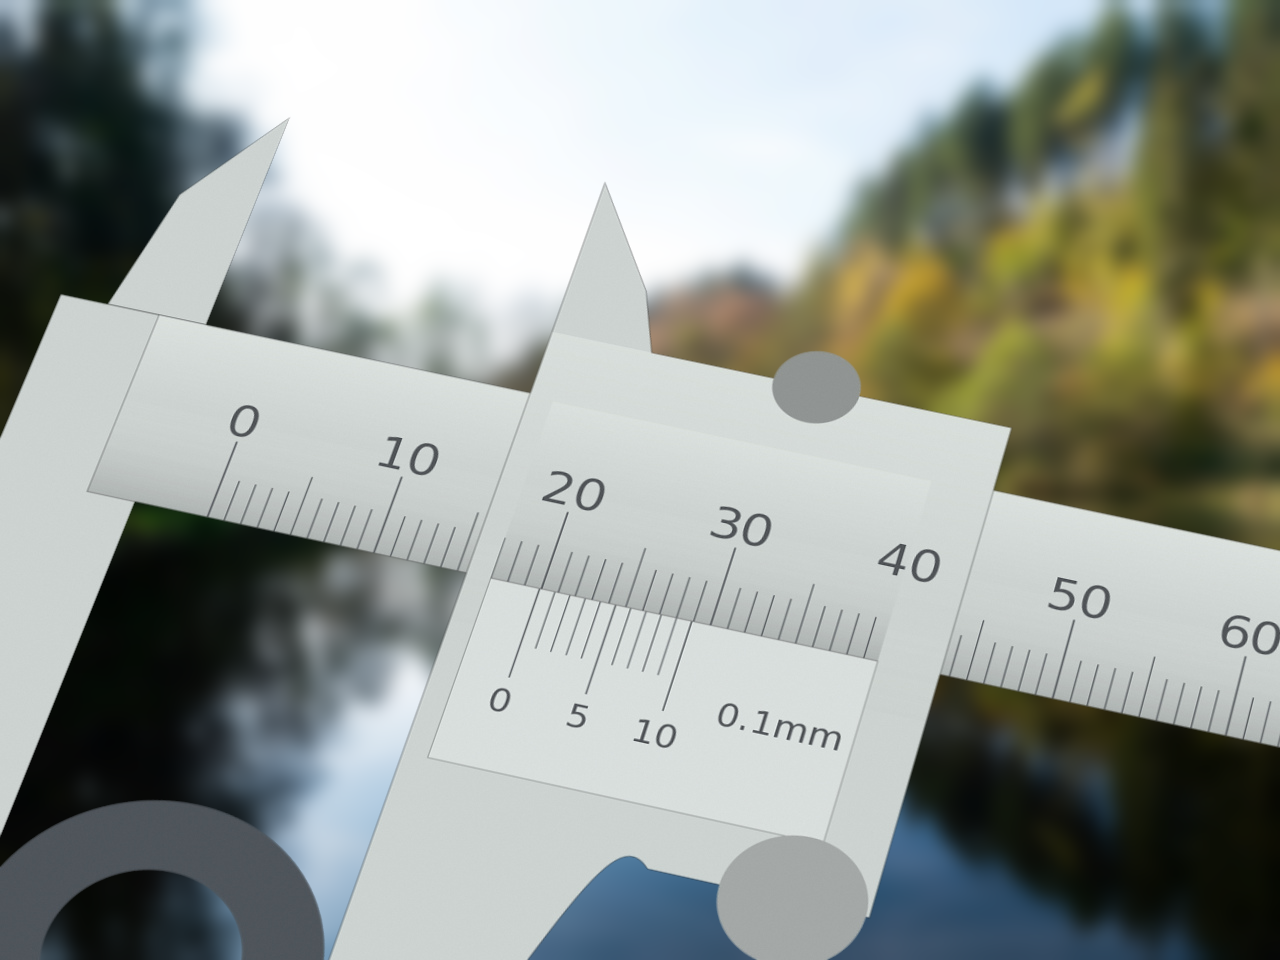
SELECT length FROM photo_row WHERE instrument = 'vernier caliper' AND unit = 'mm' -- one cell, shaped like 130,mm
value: 19.9,mm
